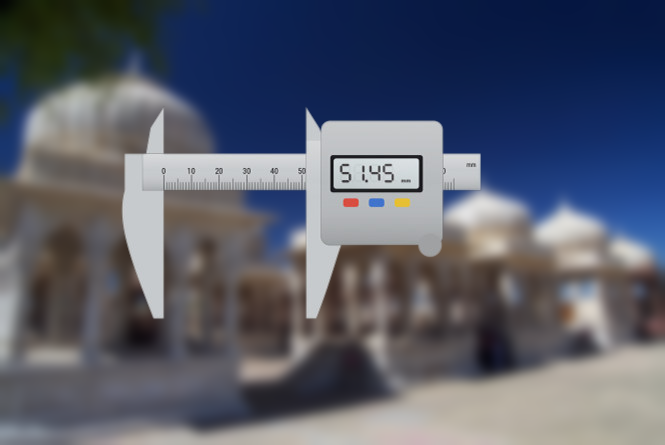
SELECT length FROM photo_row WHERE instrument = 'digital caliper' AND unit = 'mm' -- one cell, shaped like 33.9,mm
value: 51.45,mm
